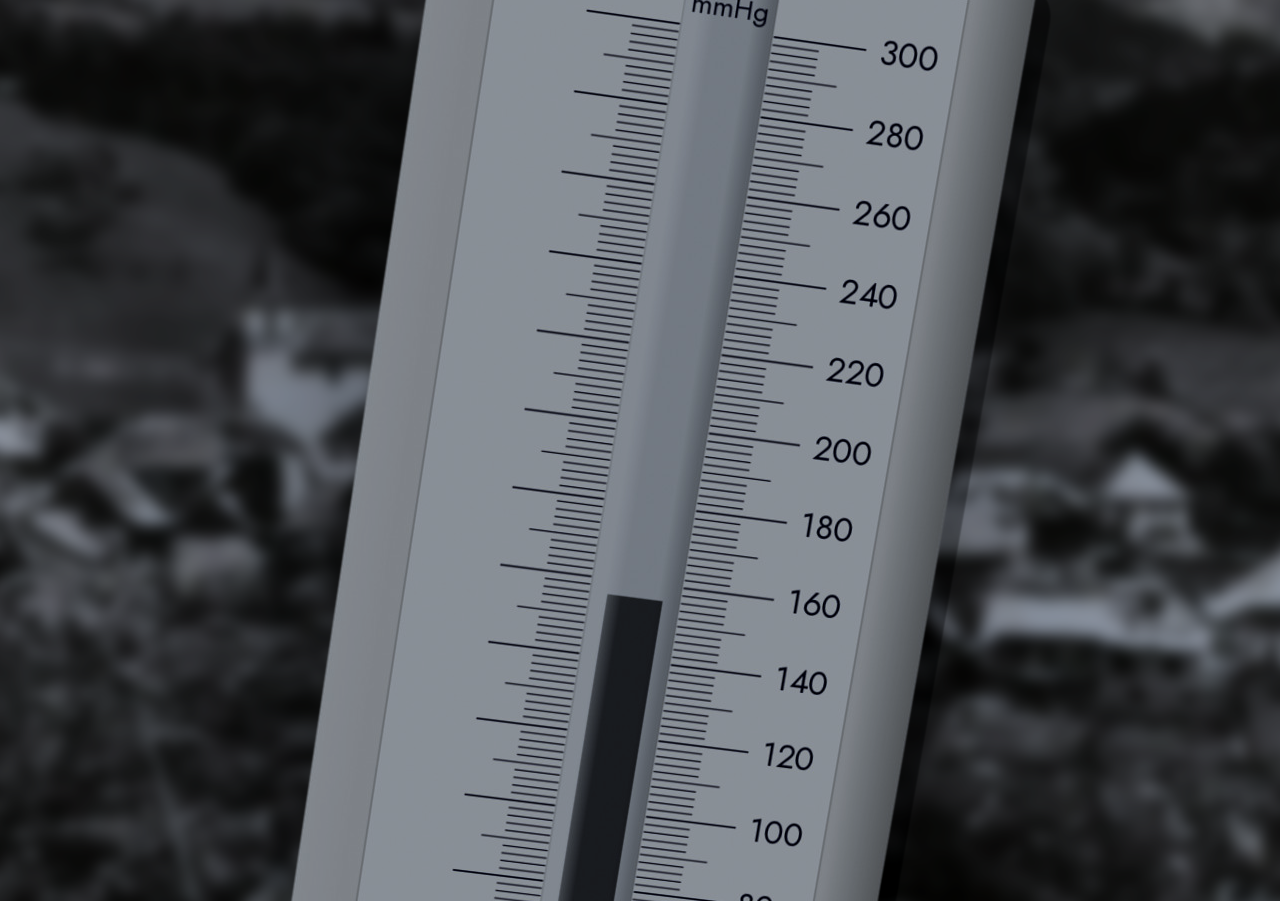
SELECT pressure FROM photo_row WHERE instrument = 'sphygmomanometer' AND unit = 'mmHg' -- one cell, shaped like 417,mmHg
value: 156,mmHg
